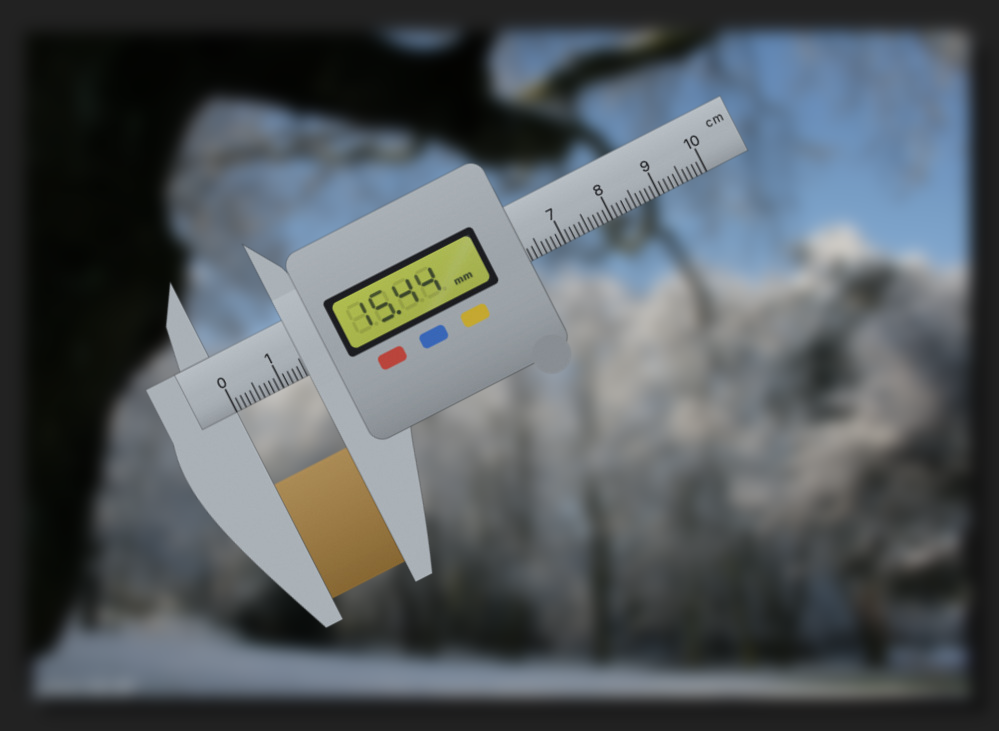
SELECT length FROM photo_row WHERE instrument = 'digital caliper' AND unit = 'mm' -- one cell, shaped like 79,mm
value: 15.44,mm
